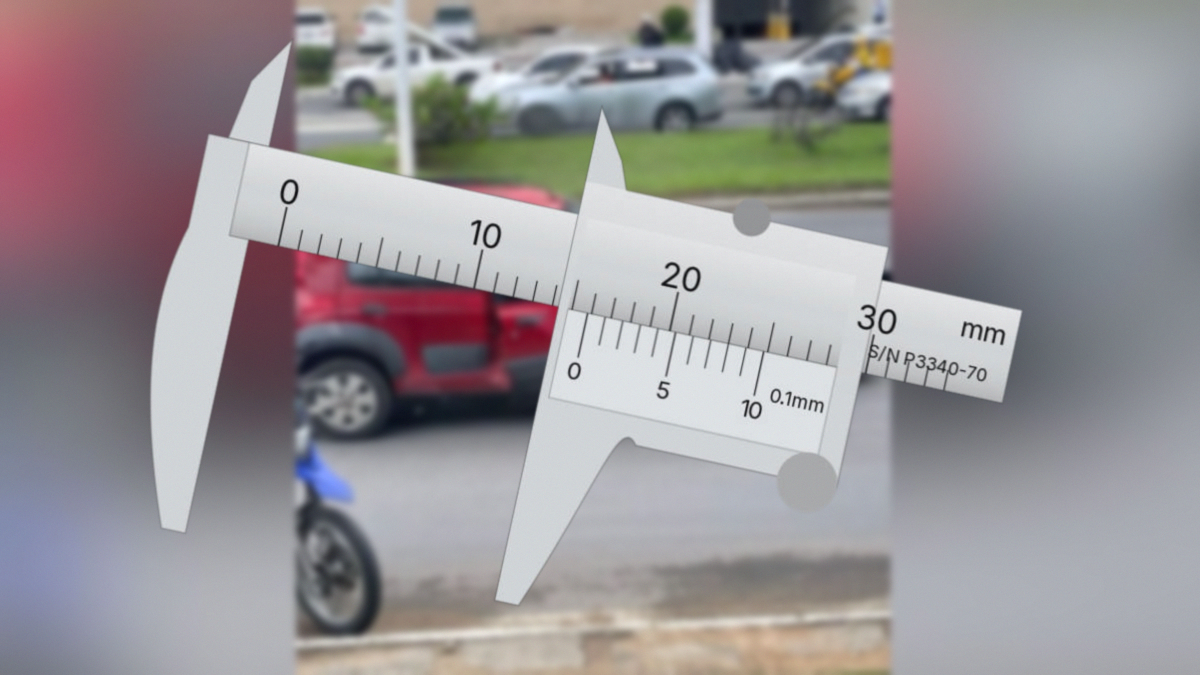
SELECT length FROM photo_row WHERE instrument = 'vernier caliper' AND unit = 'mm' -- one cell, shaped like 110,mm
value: 15.8,mm
